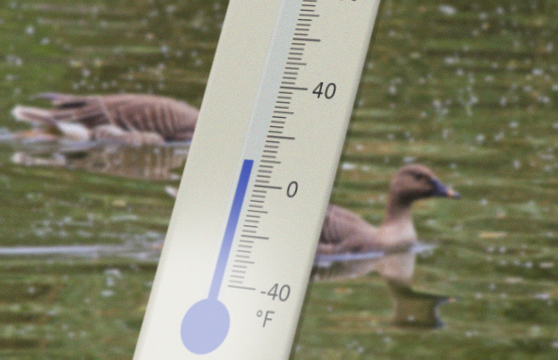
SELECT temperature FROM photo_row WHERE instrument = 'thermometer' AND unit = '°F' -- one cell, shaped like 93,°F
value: 10,°F
